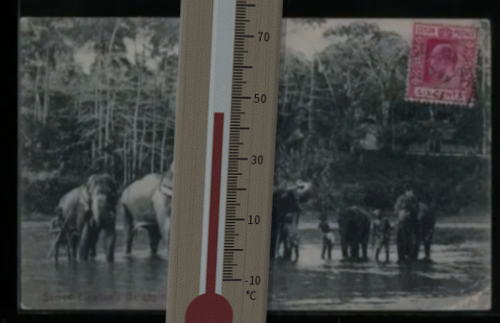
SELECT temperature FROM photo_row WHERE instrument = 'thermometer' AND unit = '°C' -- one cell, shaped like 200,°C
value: 45,°C
